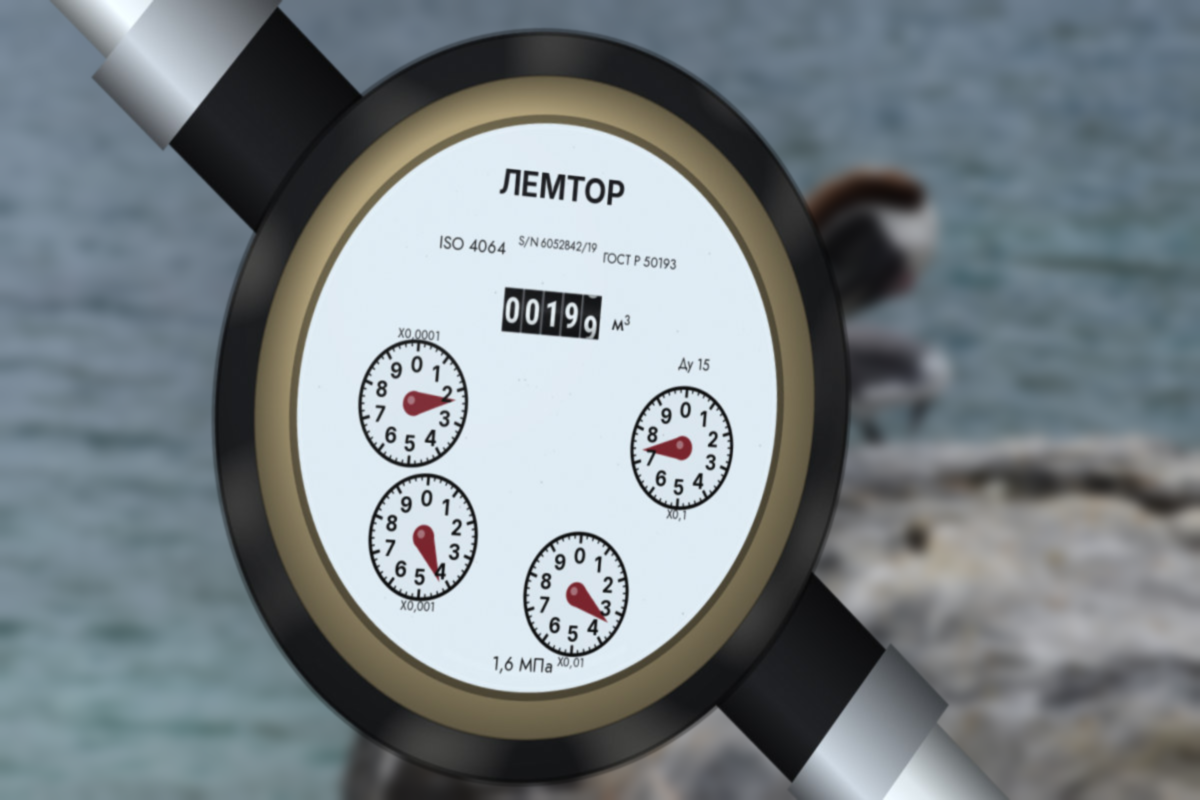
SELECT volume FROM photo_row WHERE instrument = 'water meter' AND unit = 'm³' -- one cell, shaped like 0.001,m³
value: 198.7342,m³
